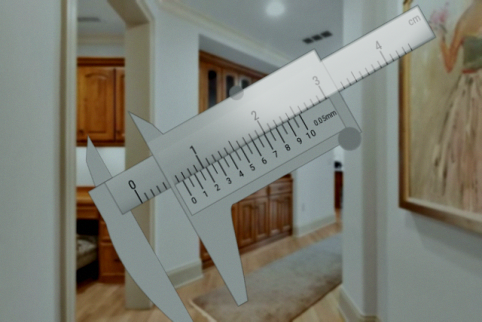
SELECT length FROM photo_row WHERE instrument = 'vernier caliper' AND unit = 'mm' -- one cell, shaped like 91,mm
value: 6.6,mm
